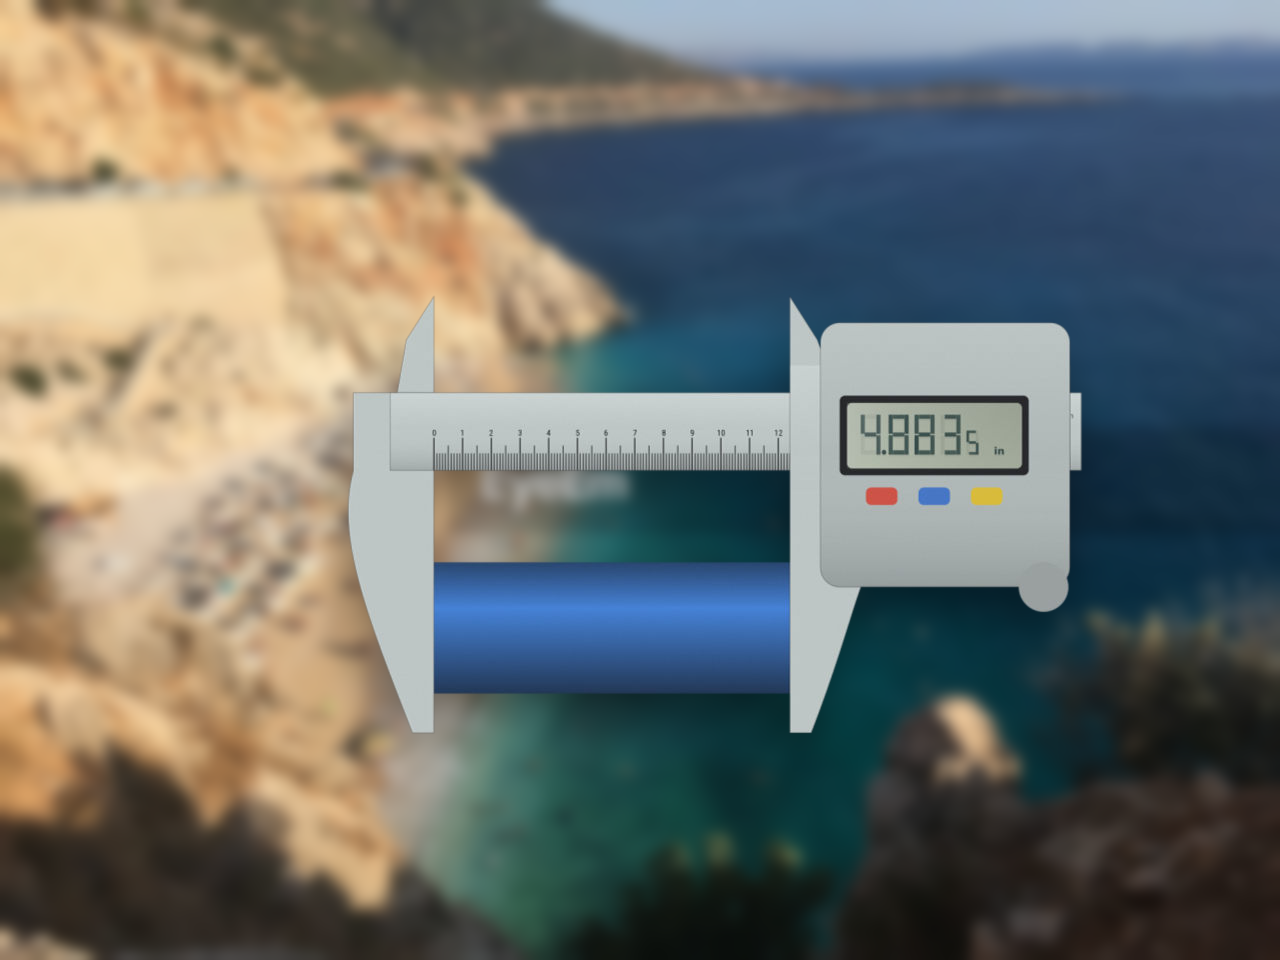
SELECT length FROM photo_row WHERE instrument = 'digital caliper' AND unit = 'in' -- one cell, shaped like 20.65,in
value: 4.8835,in
